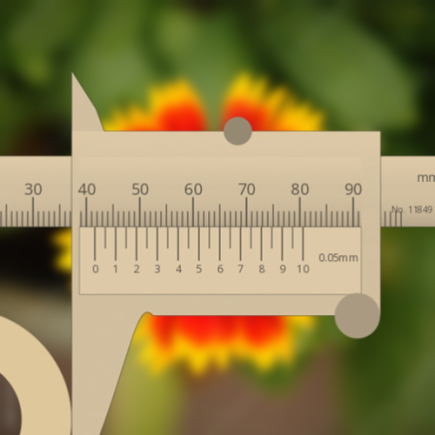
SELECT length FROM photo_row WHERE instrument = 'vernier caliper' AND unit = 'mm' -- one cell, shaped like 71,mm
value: 41.6,mm
